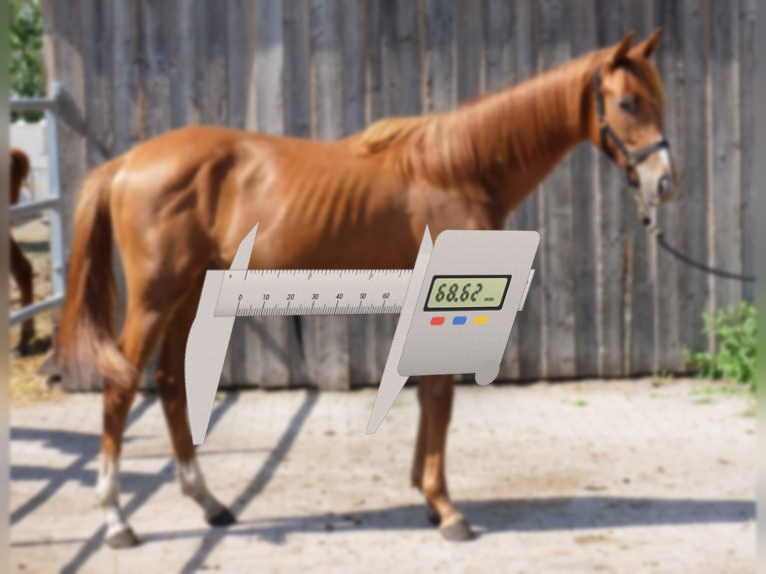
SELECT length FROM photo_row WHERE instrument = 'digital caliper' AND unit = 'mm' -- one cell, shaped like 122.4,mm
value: 68.62,mm
